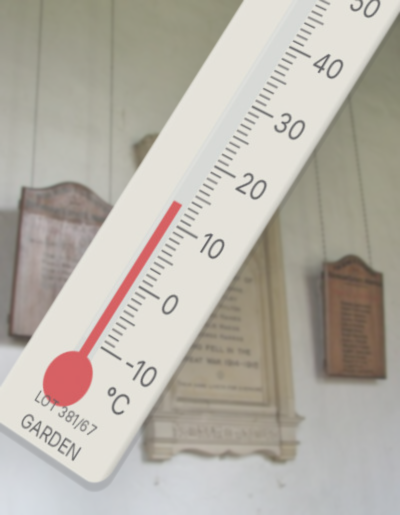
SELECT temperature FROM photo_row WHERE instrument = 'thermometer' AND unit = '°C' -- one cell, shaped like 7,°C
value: 13,°C
